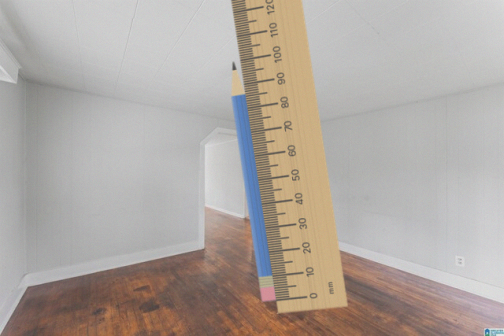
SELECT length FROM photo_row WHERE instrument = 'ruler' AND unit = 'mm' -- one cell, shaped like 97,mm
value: 100,mm
